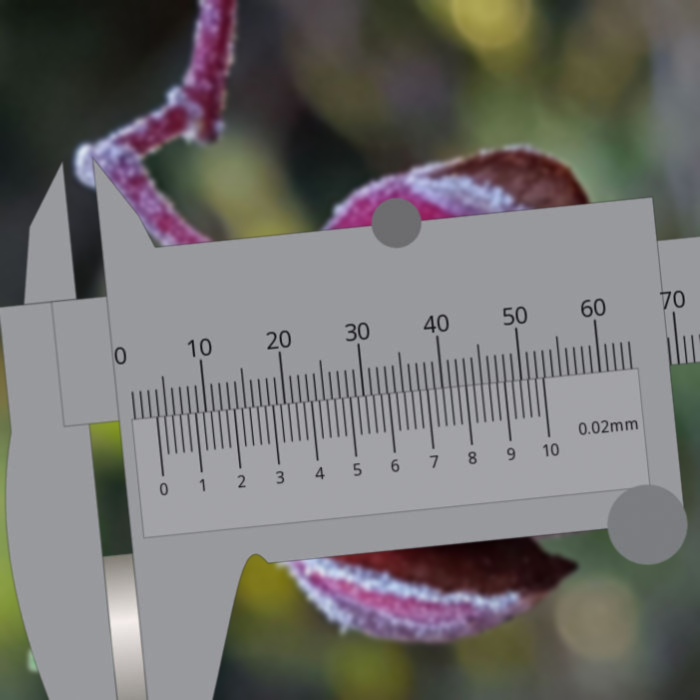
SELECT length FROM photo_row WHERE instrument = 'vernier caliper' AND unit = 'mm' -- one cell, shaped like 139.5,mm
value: 3.8,mm
